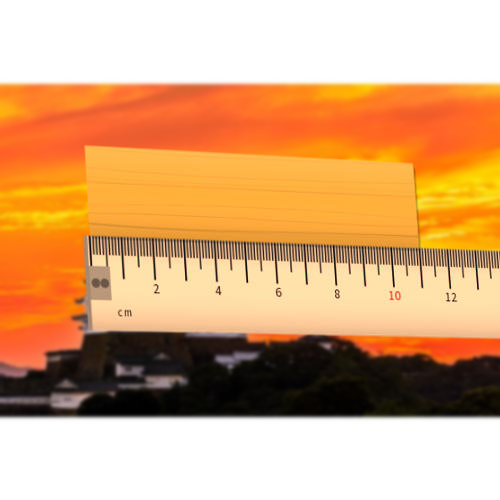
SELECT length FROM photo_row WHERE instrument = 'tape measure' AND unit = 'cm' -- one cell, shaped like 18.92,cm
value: 11,cm
